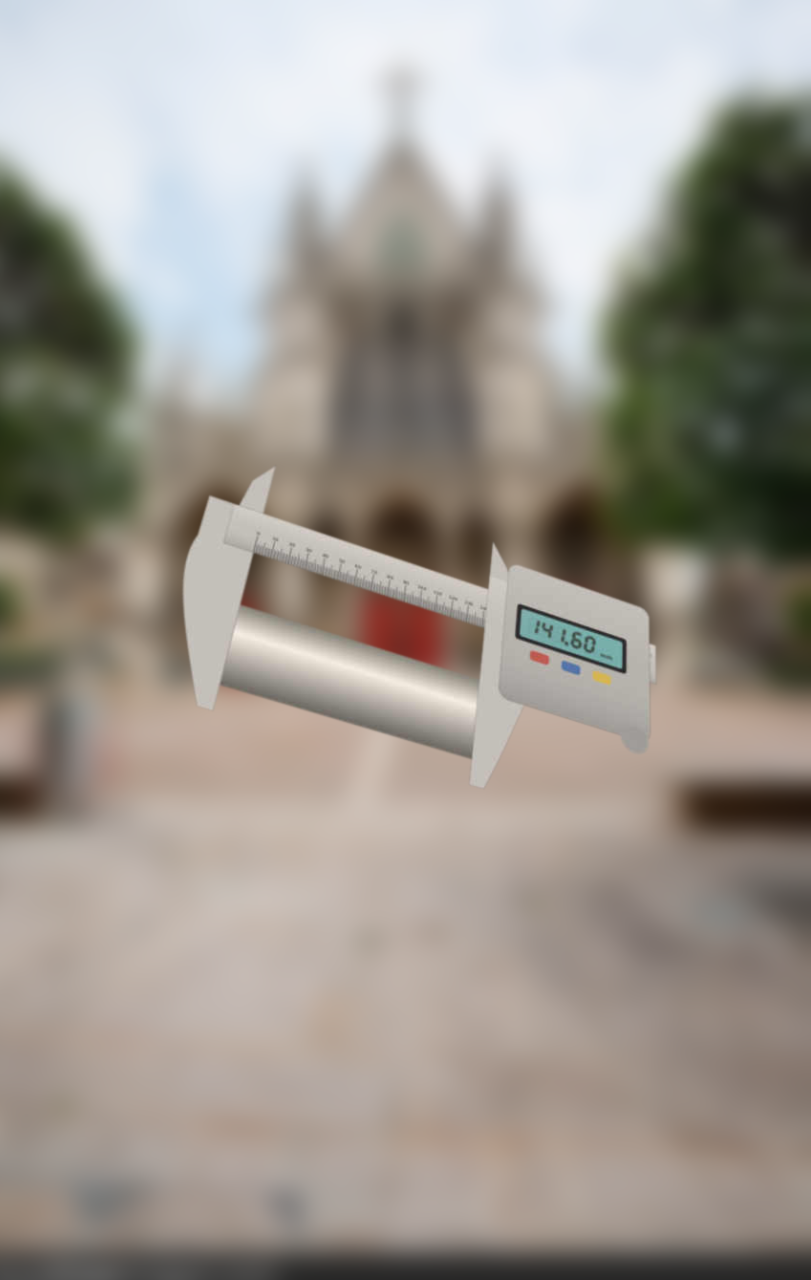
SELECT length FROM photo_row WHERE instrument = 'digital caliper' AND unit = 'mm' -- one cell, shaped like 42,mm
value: 141.60,mm
